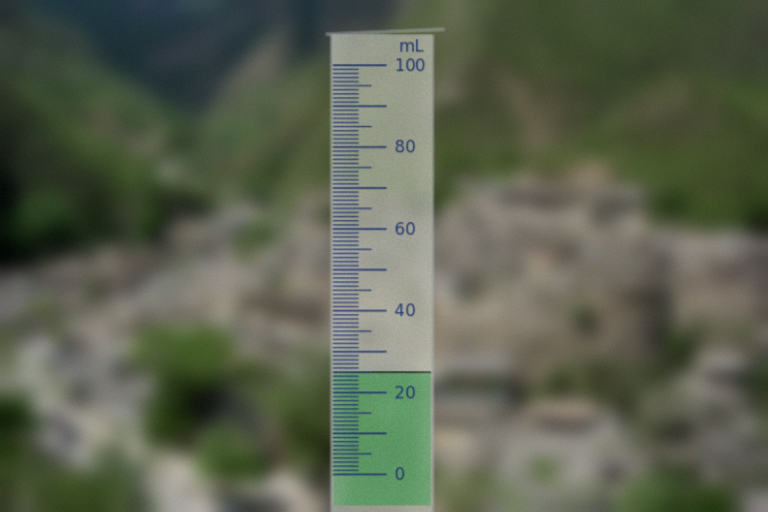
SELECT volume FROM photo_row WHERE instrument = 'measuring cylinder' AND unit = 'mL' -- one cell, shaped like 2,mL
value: 25,mL
